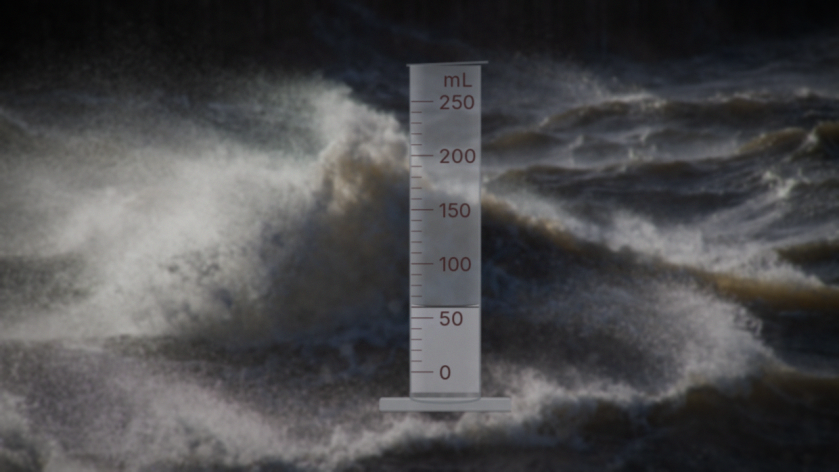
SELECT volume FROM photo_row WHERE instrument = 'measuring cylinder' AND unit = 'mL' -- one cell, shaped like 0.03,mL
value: 60,mL
